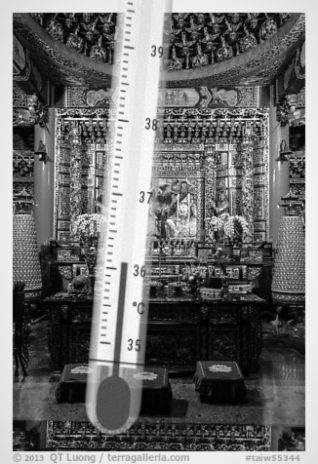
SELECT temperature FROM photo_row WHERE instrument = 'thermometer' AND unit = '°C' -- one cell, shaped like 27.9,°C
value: 36.1,°C
